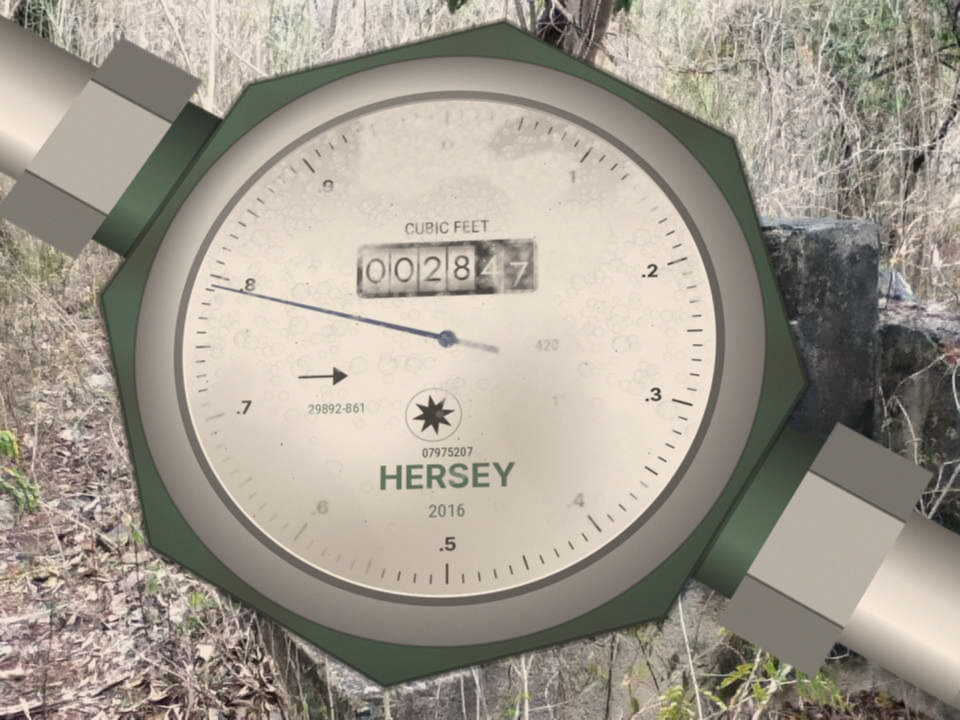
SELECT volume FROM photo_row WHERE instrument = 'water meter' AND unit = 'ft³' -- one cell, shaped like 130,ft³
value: 2846.79,ft³
